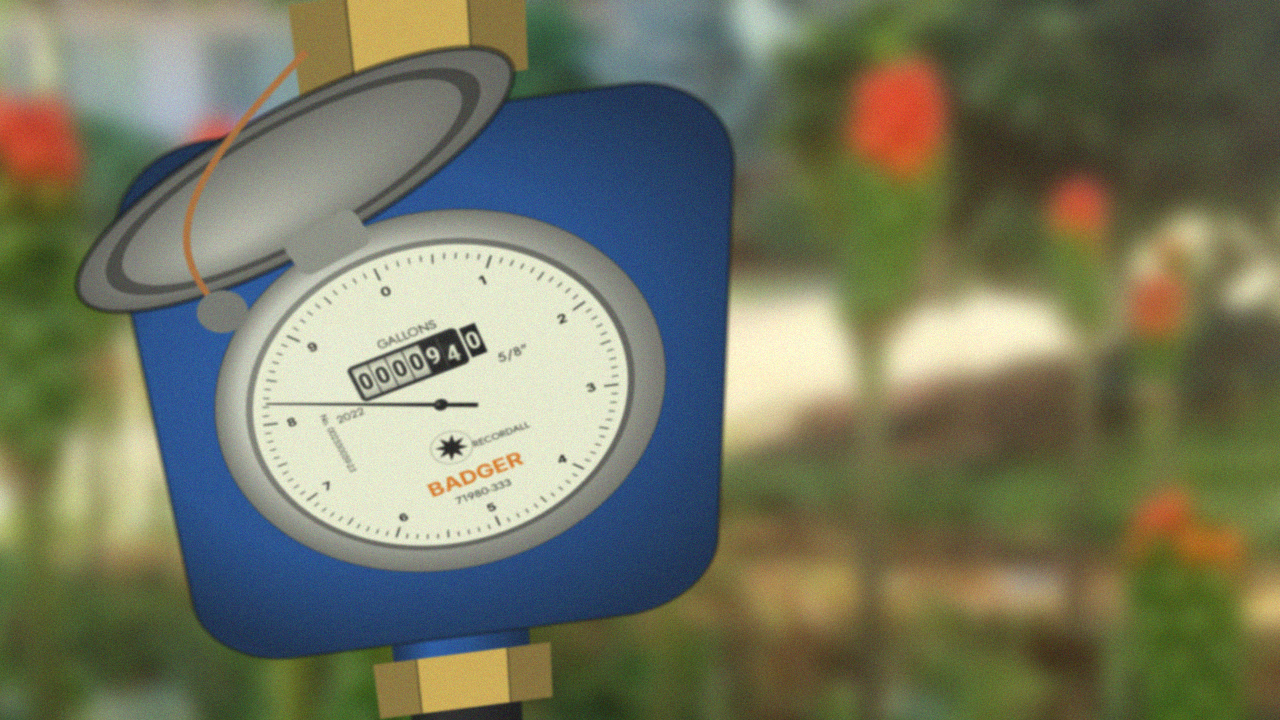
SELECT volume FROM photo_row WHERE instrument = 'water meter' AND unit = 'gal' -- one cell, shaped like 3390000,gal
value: 938.2,gal
